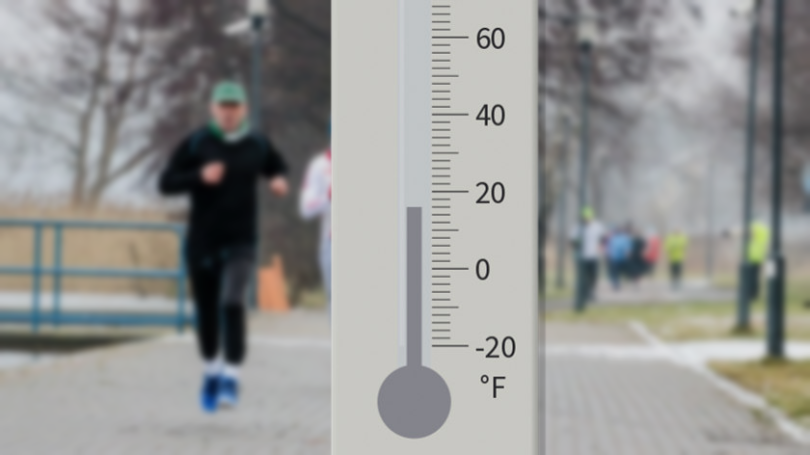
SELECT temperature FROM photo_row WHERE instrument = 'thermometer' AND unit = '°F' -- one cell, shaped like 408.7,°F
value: 16,°F
